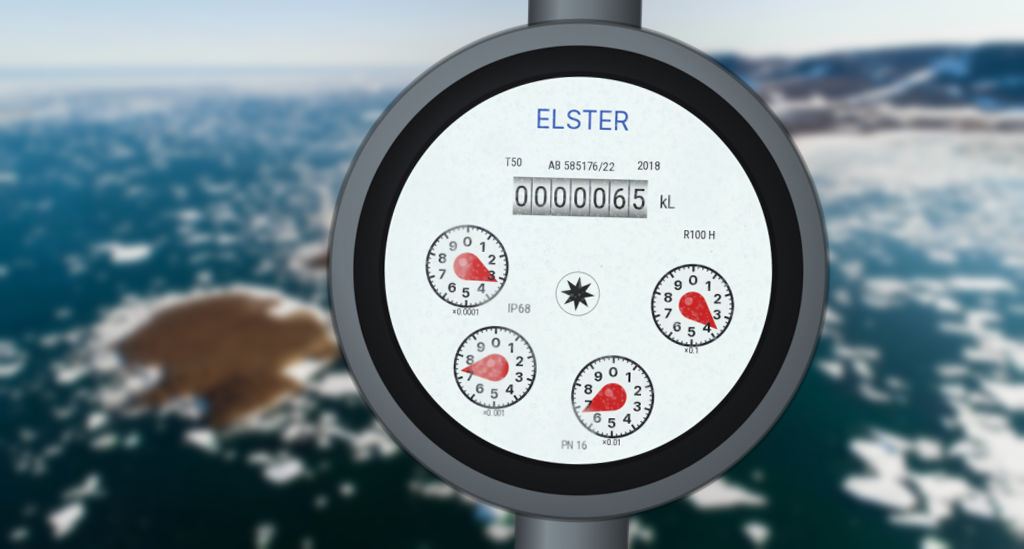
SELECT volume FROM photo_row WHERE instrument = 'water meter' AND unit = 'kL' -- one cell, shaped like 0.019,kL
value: 65.3673,kL
